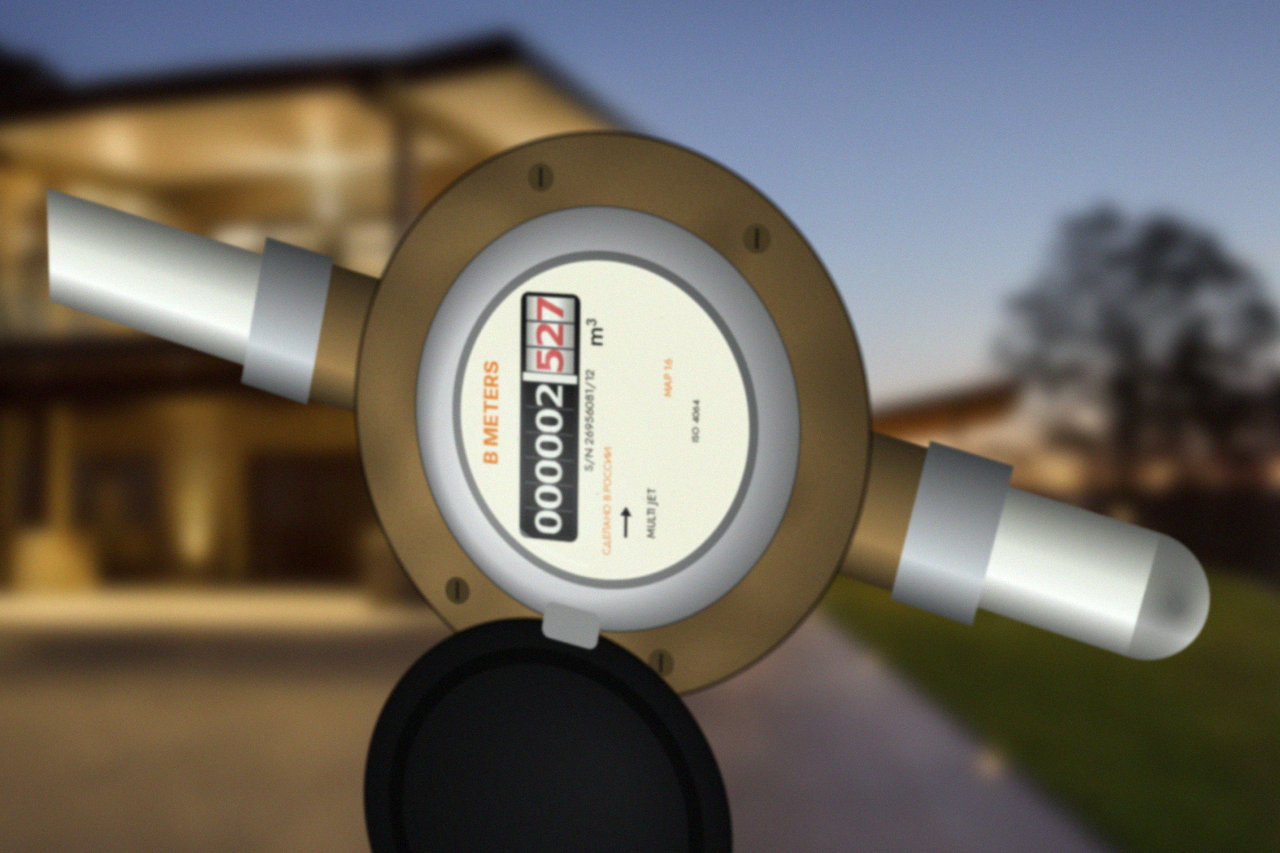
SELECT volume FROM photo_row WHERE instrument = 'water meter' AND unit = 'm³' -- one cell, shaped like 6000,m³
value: 2.527,m³
